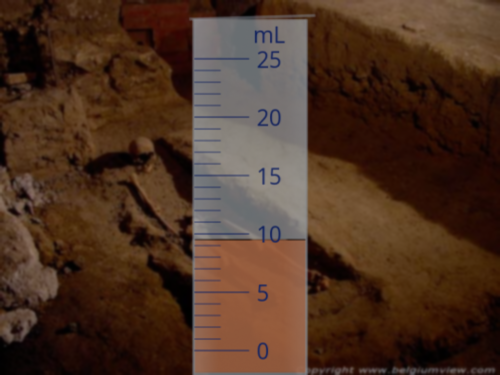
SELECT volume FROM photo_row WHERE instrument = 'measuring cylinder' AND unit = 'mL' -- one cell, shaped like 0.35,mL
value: 9.5,mL
